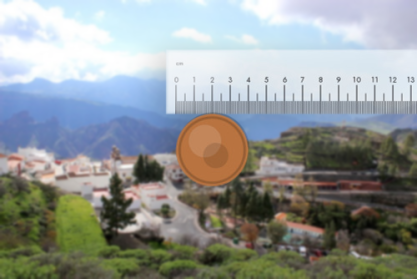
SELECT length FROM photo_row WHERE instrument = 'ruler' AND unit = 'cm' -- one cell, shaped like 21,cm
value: 4,cm
